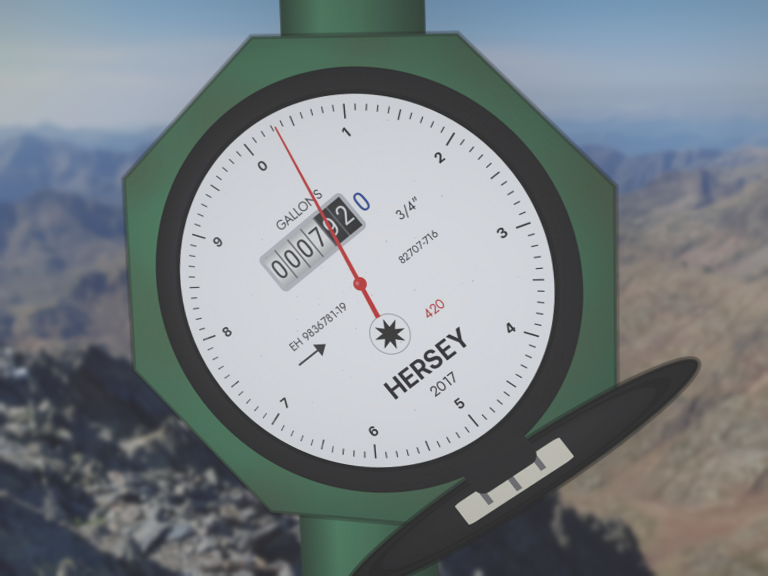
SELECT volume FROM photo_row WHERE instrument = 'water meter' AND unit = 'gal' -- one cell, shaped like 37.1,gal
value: 7920.3,gal
